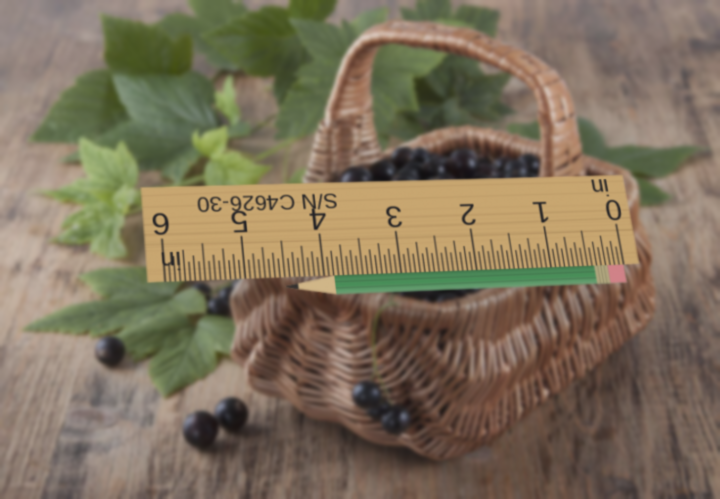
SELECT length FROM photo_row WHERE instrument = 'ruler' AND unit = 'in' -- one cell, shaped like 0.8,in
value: 4.5,in
